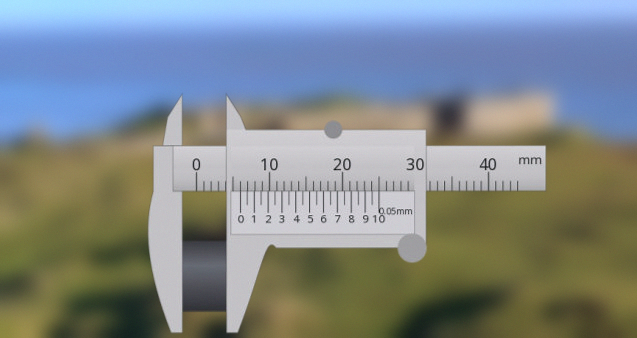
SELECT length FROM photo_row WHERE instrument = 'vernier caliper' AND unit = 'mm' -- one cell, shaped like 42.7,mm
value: 6.0,mm
